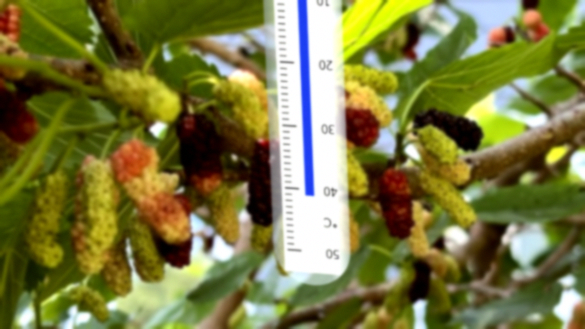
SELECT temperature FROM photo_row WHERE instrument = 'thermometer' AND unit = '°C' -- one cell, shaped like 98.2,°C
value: 41,°C
